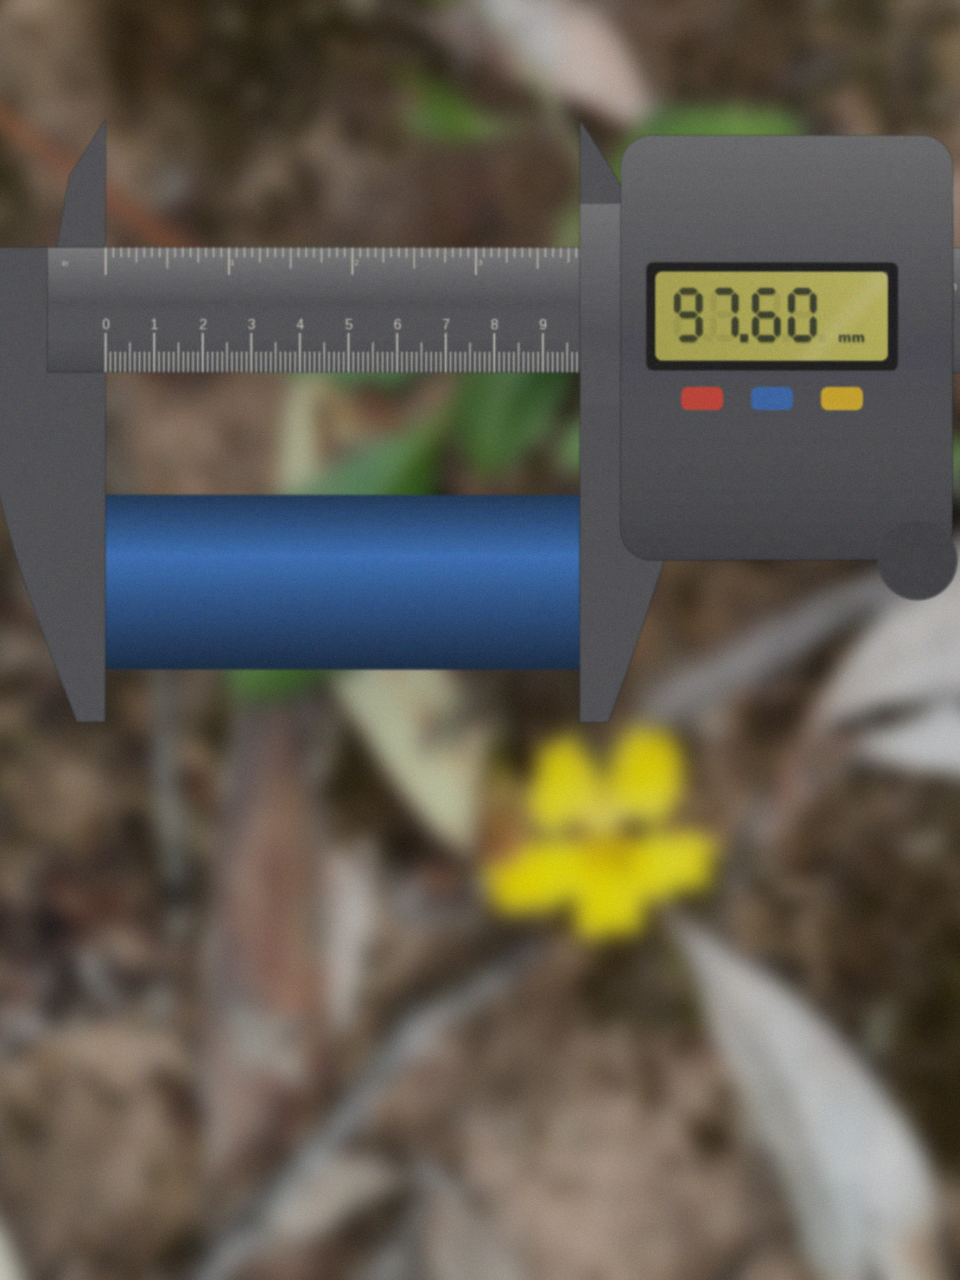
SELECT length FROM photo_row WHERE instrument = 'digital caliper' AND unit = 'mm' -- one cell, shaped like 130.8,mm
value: 97.60,mm
